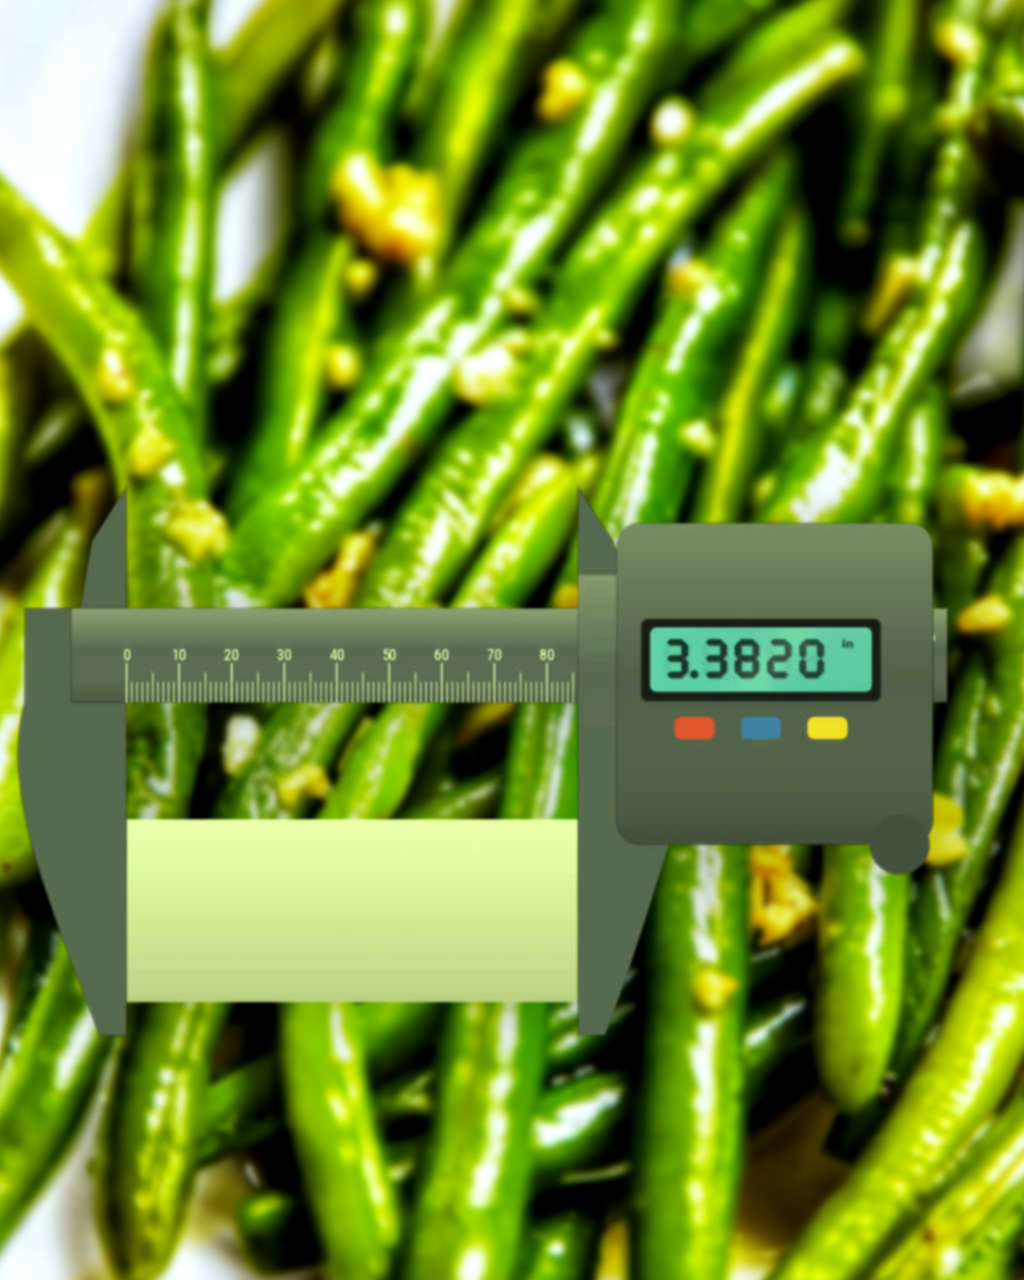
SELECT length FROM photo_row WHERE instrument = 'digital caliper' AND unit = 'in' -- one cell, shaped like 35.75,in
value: 3.3820,in
